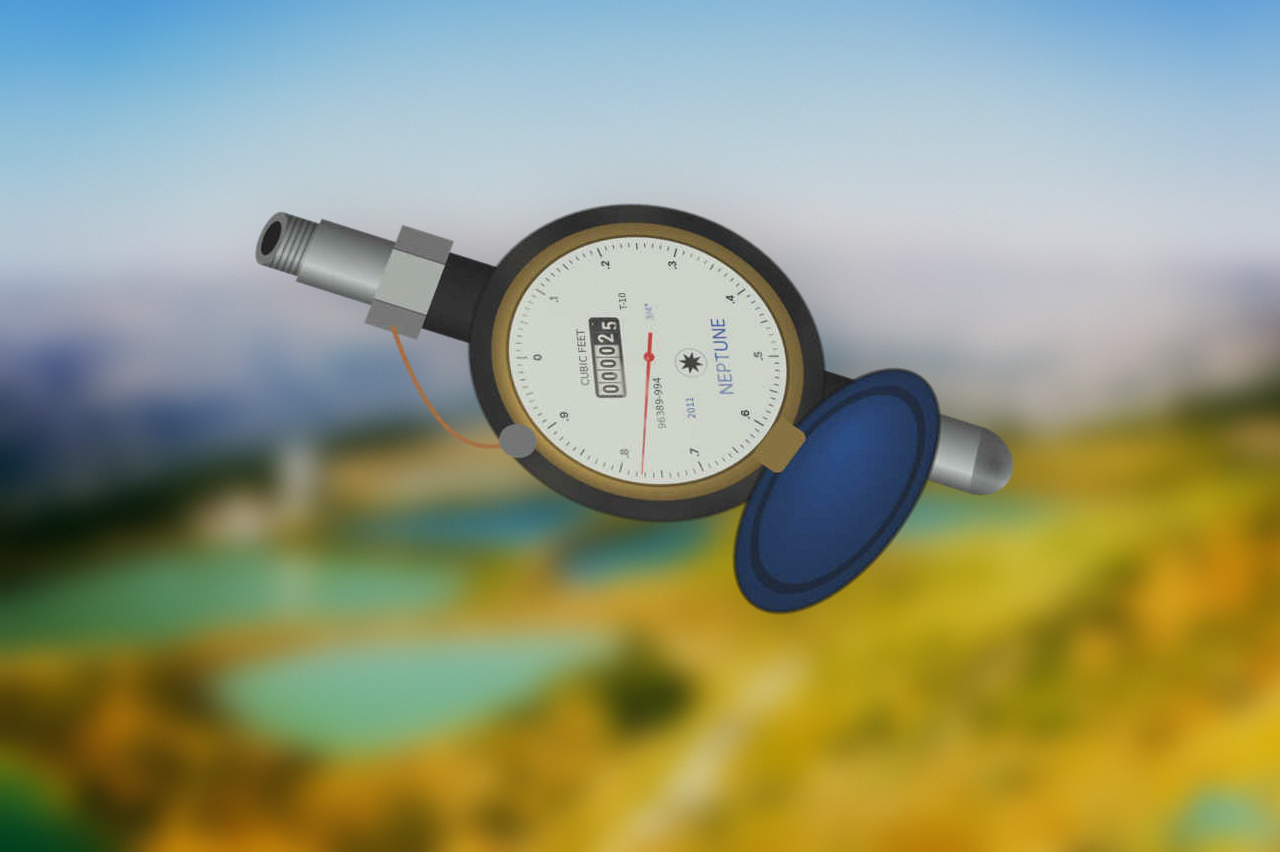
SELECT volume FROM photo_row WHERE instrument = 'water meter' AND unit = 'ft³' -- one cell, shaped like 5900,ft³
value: 24.77,ft³
